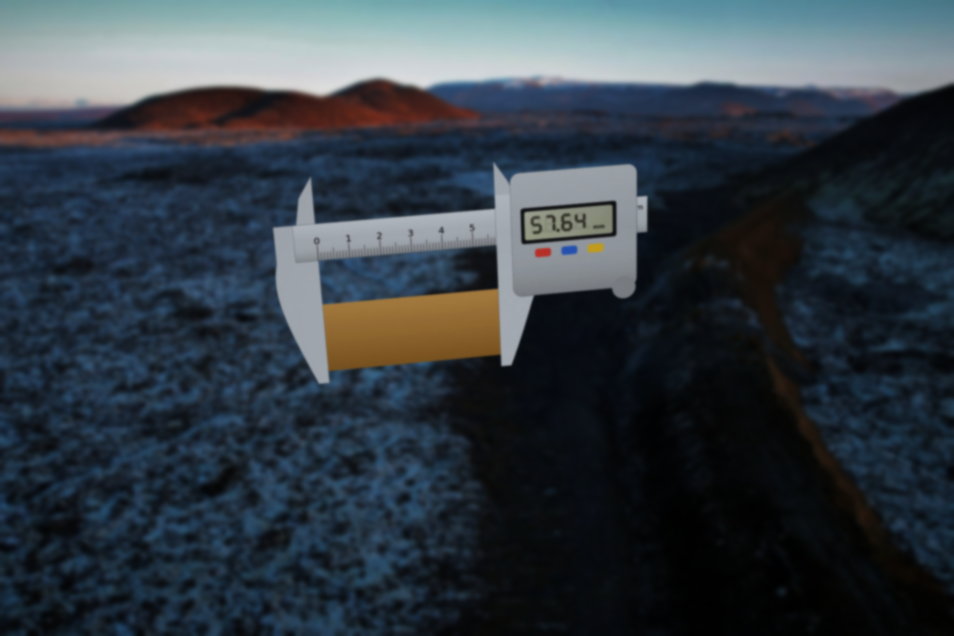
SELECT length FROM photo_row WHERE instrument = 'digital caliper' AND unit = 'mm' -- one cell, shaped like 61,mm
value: 57.64,mm
